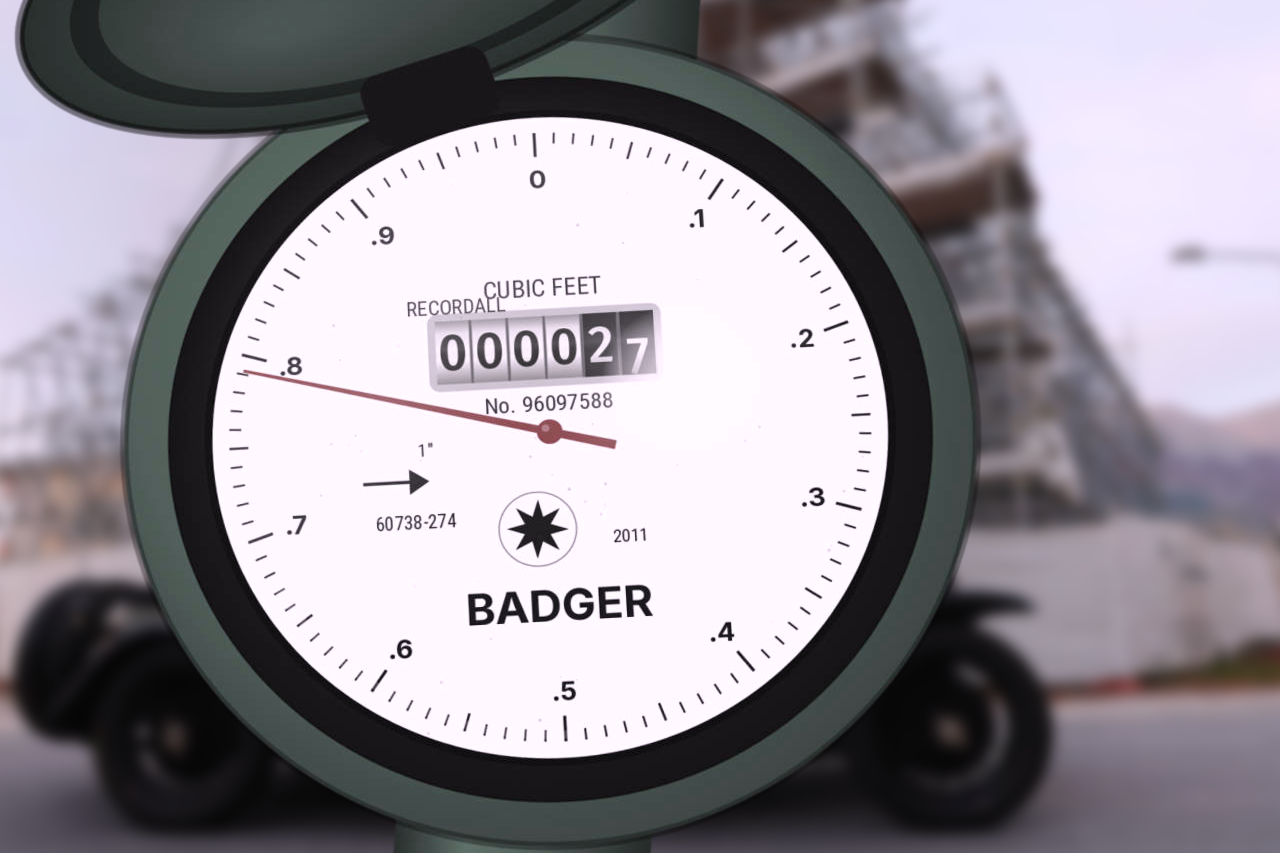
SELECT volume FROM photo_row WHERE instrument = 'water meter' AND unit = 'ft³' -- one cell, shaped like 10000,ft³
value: 26.79,ft³
